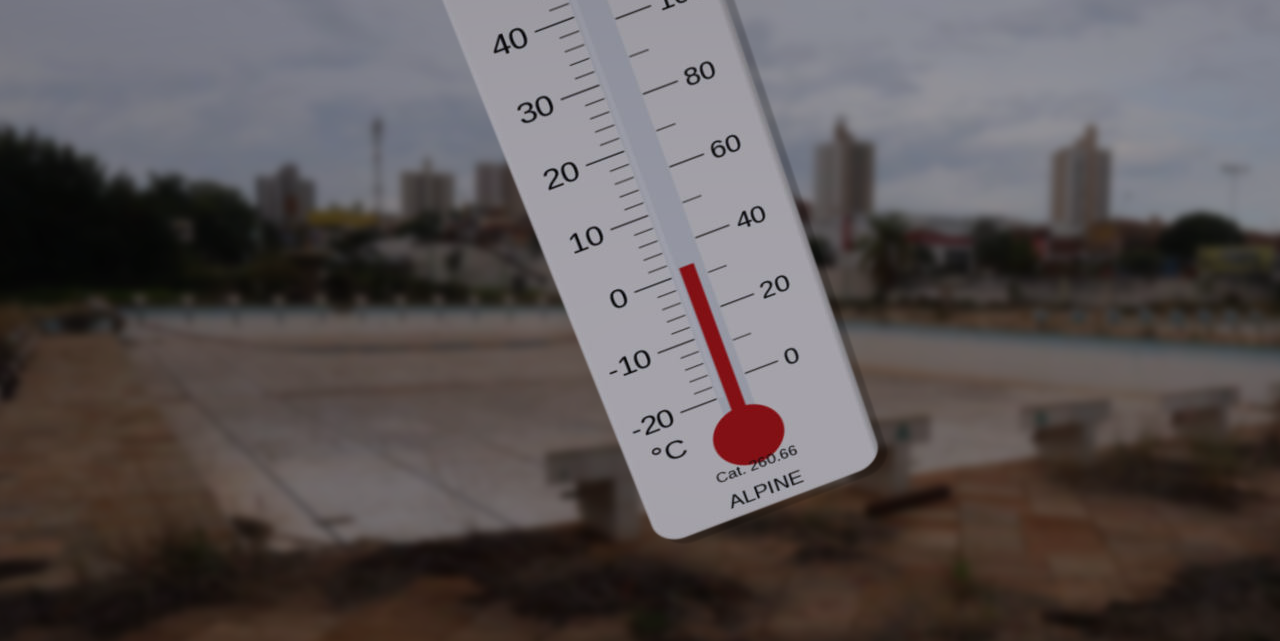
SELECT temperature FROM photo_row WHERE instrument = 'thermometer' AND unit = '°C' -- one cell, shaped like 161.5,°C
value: 1,°C
